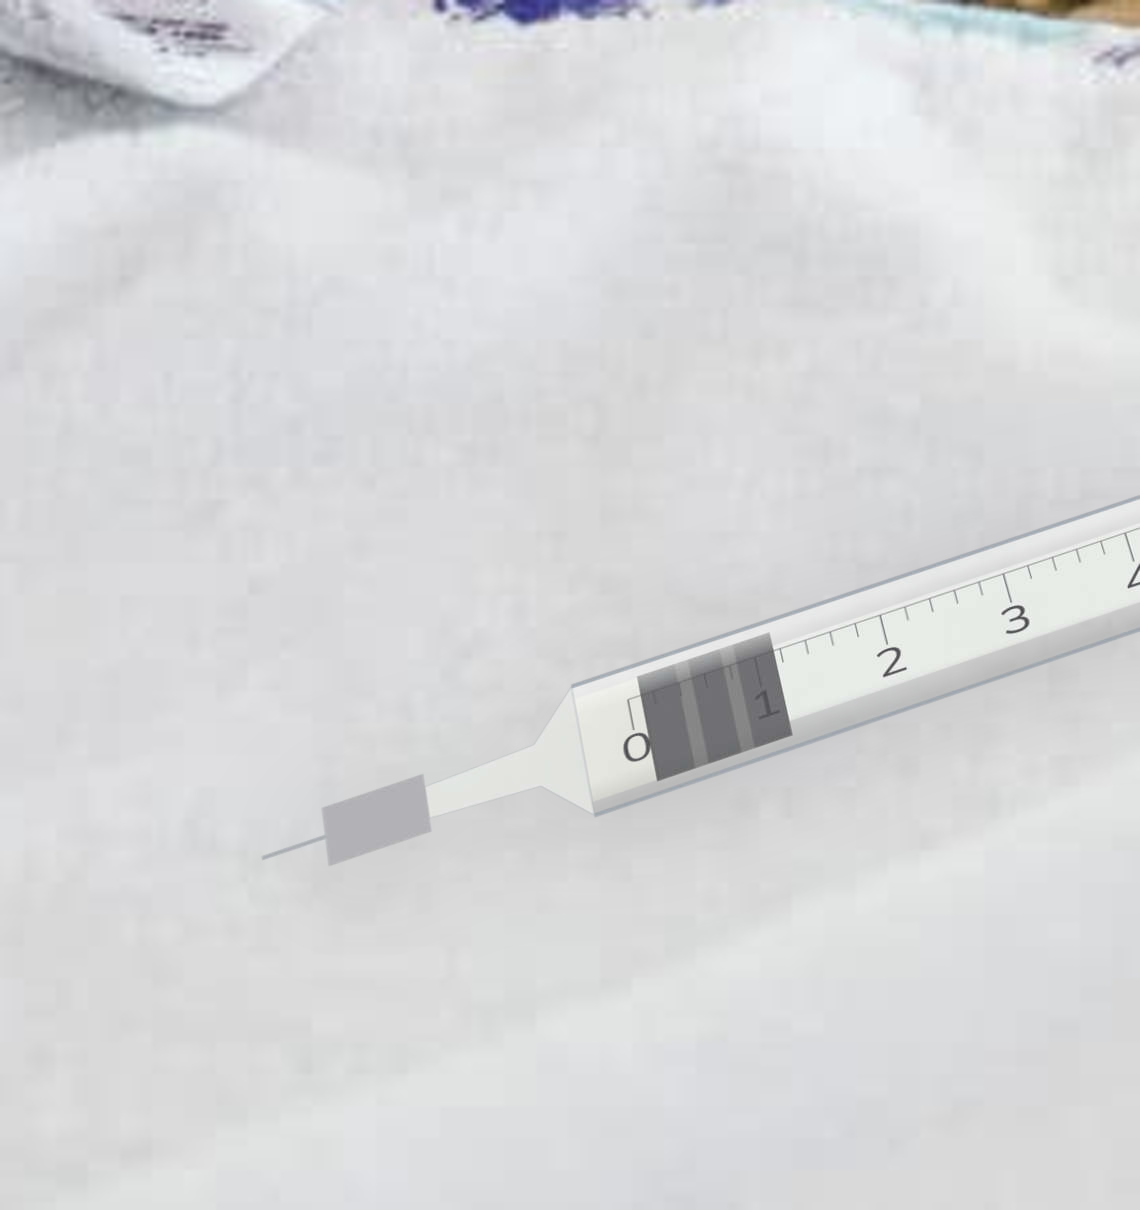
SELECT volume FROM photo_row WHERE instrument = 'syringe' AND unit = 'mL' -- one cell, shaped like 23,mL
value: 0.1,mL
